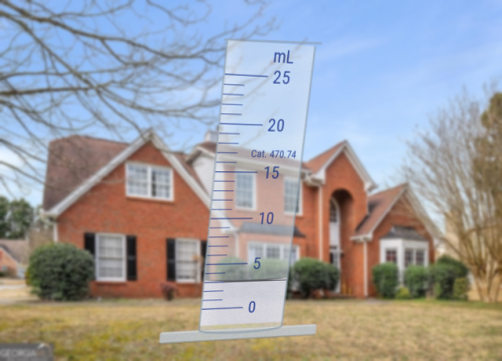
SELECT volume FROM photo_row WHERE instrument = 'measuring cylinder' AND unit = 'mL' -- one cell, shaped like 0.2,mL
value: 3,mL
